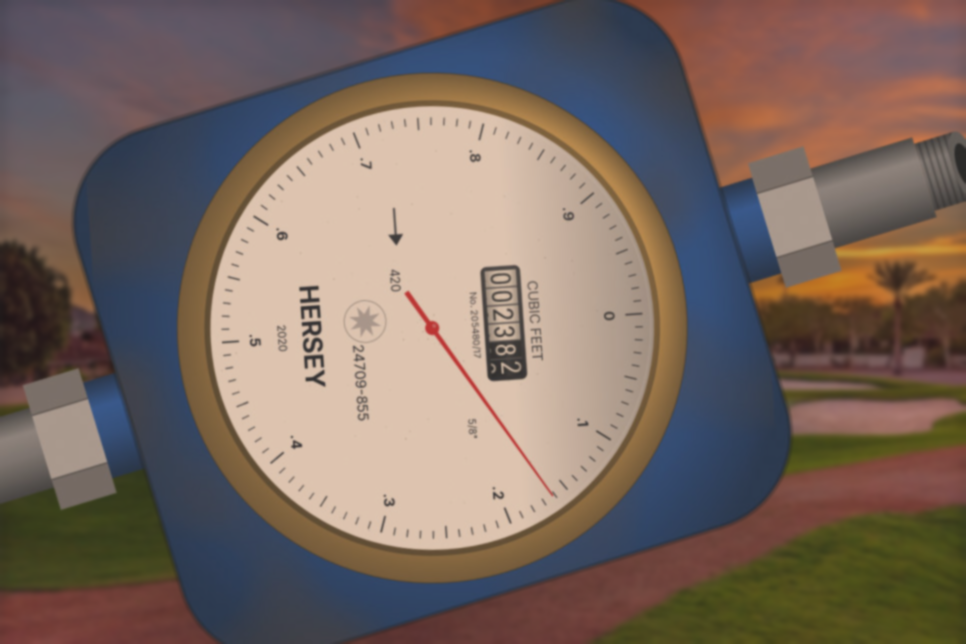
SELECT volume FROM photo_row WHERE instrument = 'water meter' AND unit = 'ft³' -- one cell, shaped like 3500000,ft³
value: 2382.16,ft³
